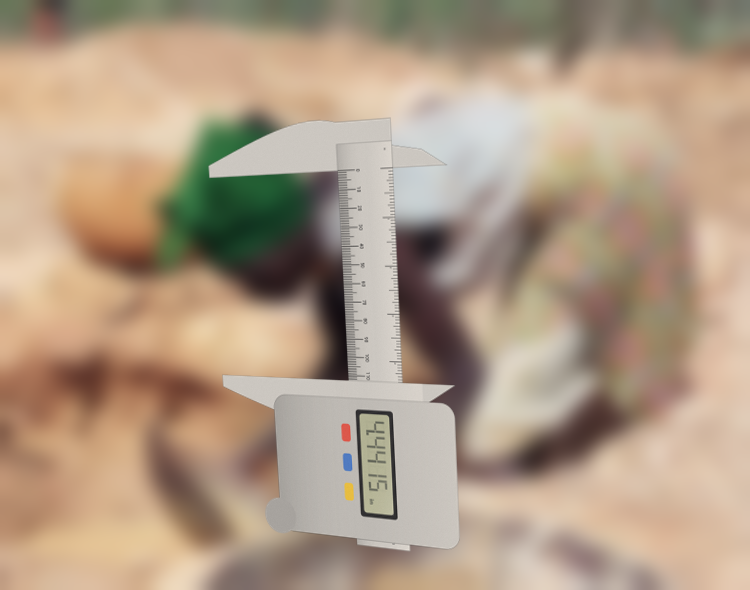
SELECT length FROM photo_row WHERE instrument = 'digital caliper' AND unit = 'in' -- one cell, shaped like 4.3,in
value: 4.4415,in
